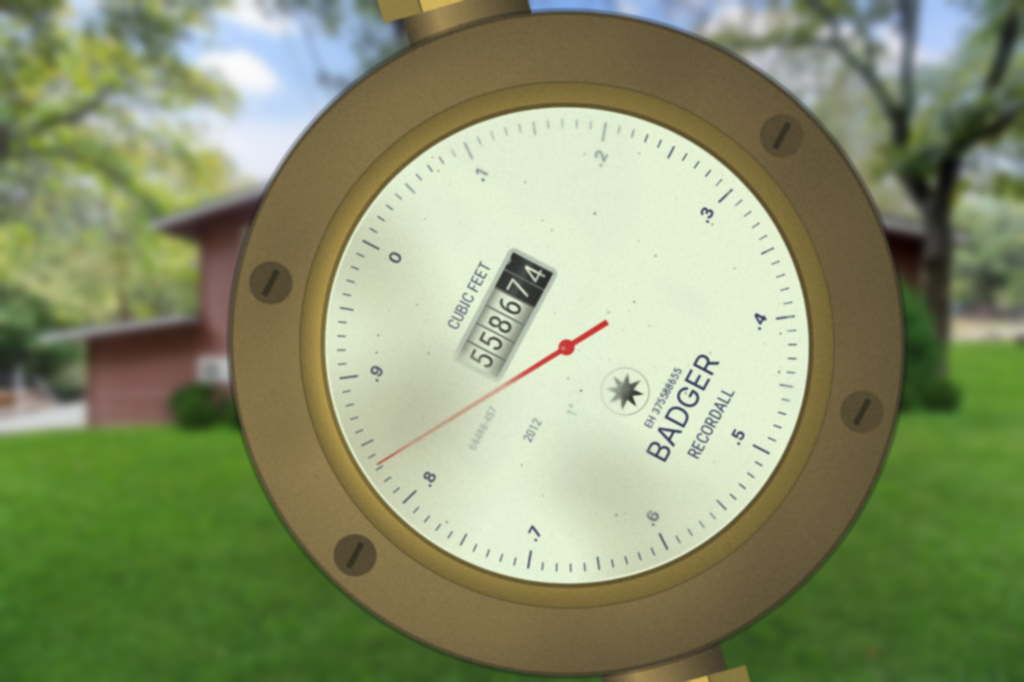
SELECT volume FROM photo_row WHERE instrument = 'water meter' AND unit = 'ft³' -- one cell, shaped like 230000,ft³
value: 558673.83,ft³
